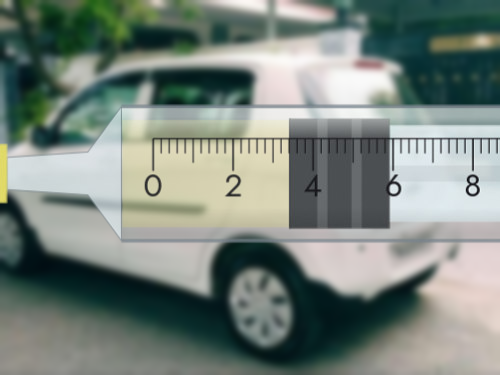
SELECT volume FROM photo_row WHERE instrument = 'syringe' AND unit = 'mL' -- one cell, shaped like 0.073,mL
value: 3.4,mL
